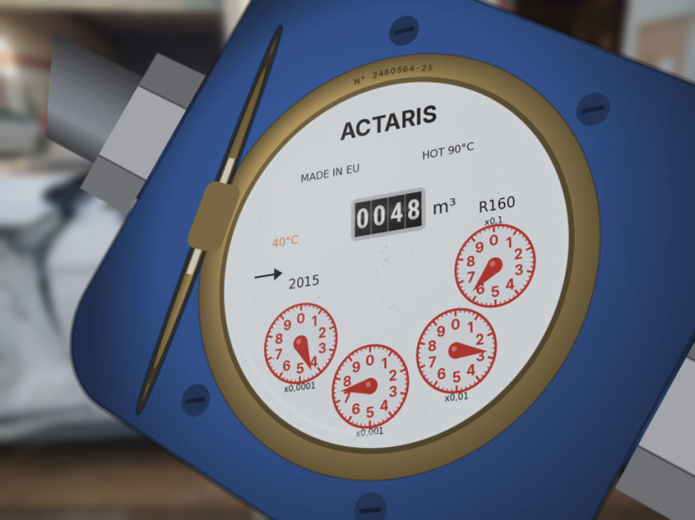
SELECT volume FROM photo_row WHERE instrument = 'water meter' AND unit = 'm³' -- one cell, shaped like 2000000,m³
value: 48.6274,m³
